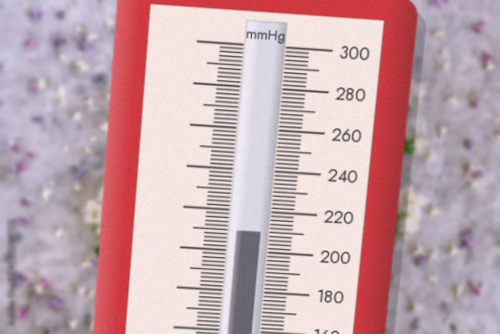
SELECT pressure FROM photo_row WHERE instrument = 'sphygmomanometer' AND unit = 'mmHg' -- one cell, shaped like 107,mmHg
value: 210,mmHg
